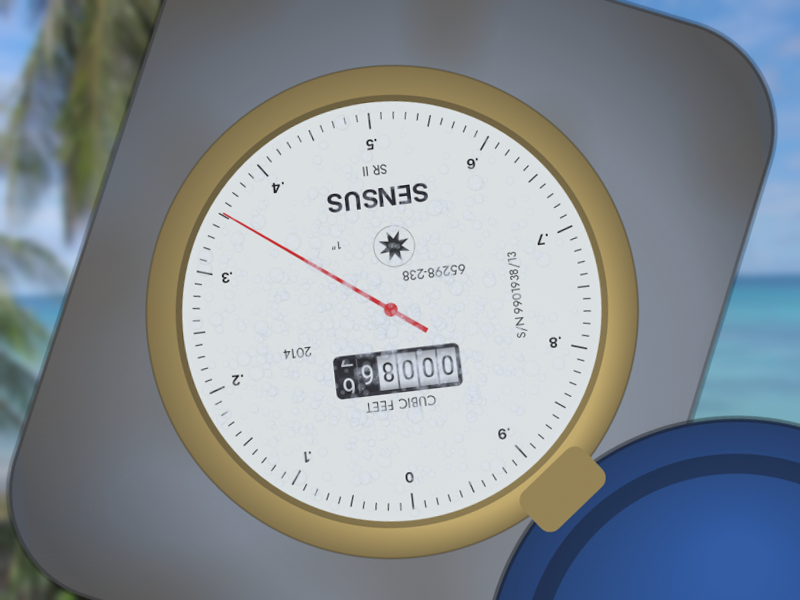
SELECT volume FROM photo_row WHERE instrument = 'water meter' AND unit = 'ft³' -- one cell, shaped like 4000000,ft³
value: 866.35,ft³
